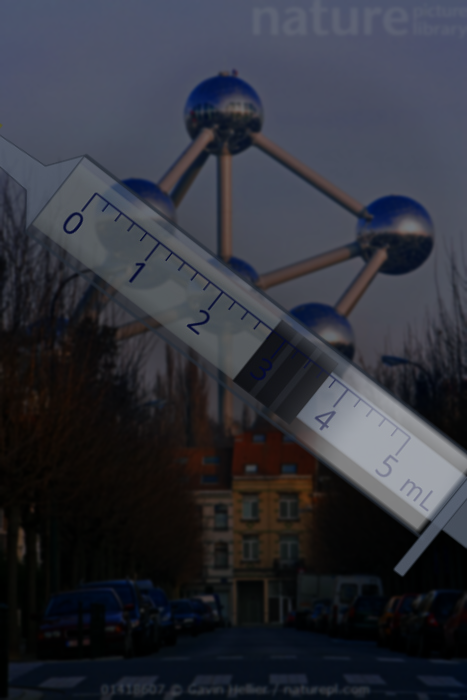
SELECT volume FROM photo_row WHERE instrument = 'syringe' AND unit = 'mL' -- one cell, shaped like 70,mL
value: 2.8,mL
